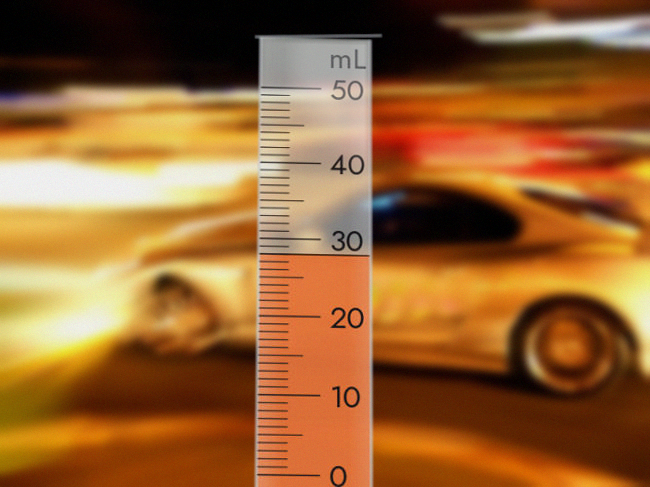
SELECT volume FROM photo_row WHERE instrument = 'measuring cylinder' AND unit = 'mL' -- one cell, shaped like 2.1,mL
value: 28,mL
